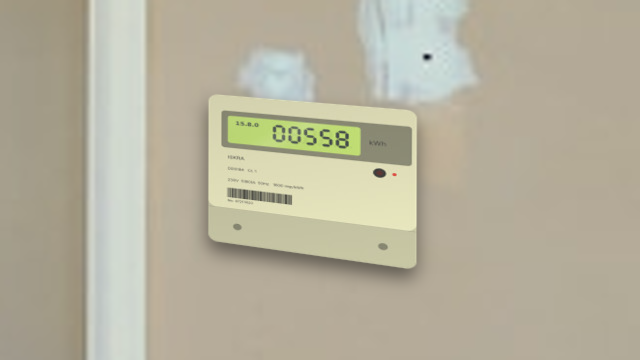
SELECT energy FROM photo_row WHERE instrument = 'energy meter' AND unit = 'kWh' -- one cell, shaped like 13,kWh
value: 558,kWh
